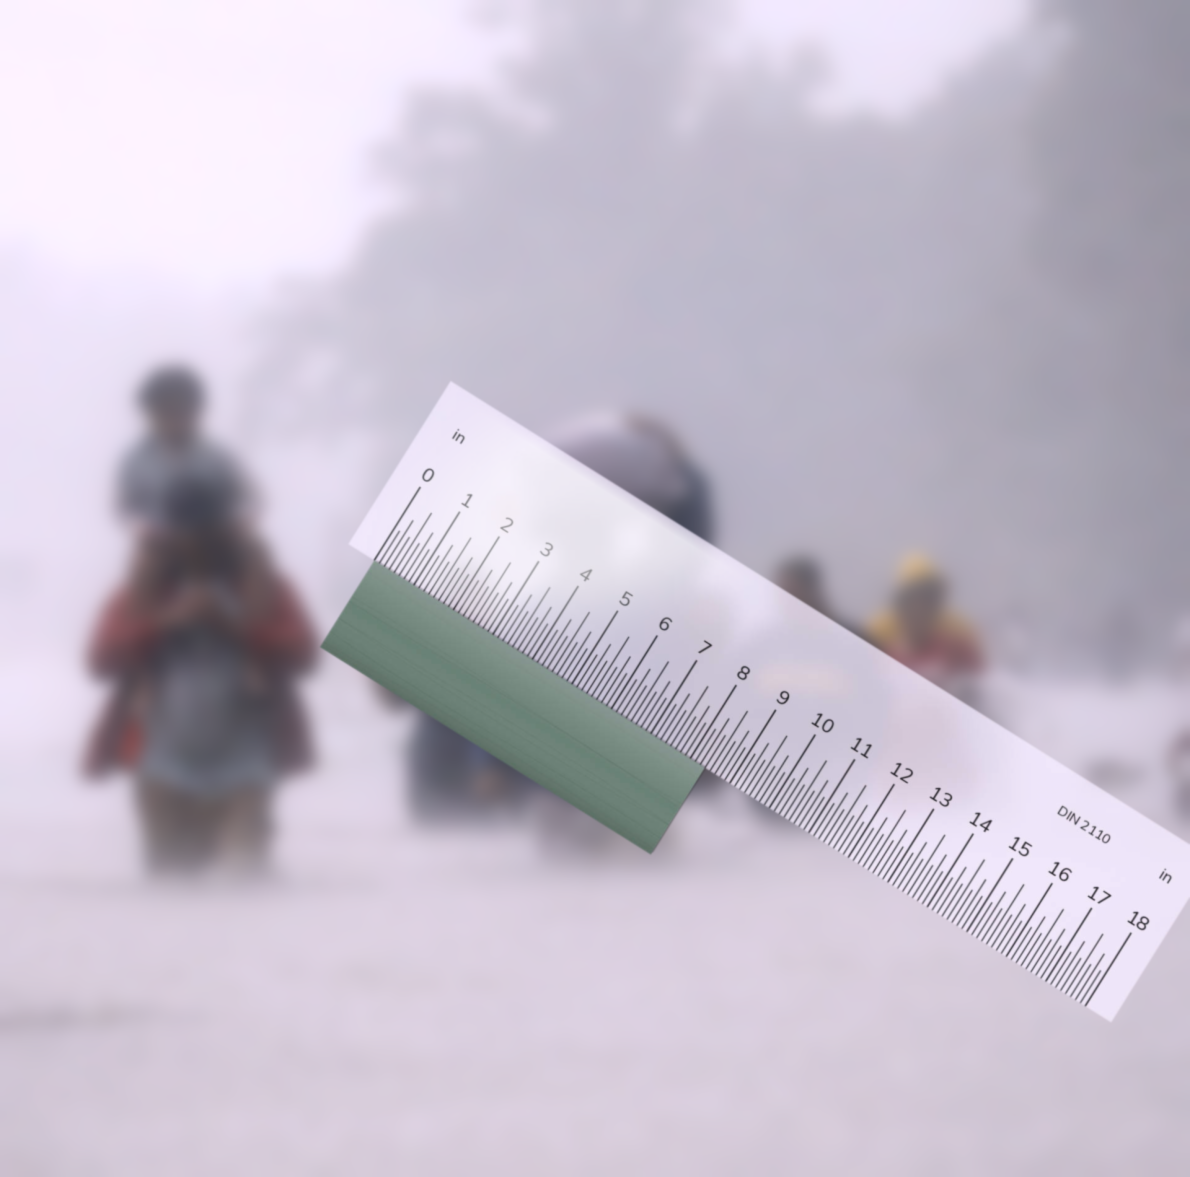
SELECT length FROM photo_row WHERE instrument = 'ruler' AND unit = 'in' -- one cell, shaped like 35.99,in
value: 8.375,in
